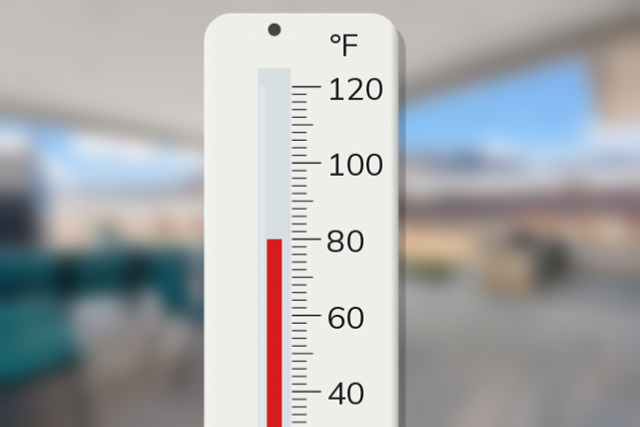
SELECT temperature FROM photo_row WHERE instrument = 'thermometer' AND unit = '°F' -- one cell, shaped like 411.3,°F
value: 80,°F
